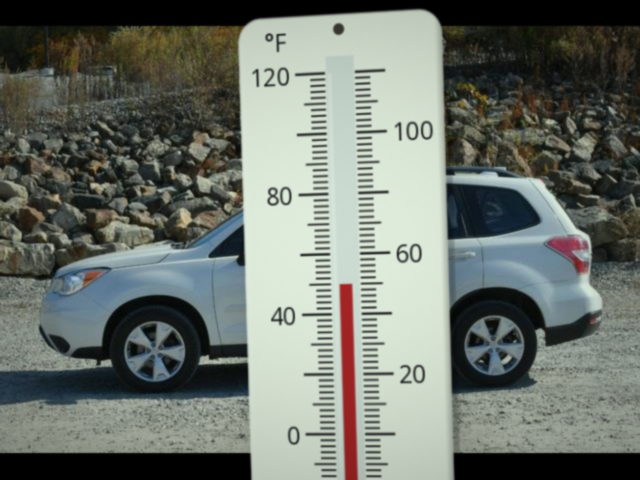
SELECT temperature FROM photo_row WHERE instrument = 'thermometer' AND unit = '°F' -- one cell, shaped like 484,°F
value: 50,°F
